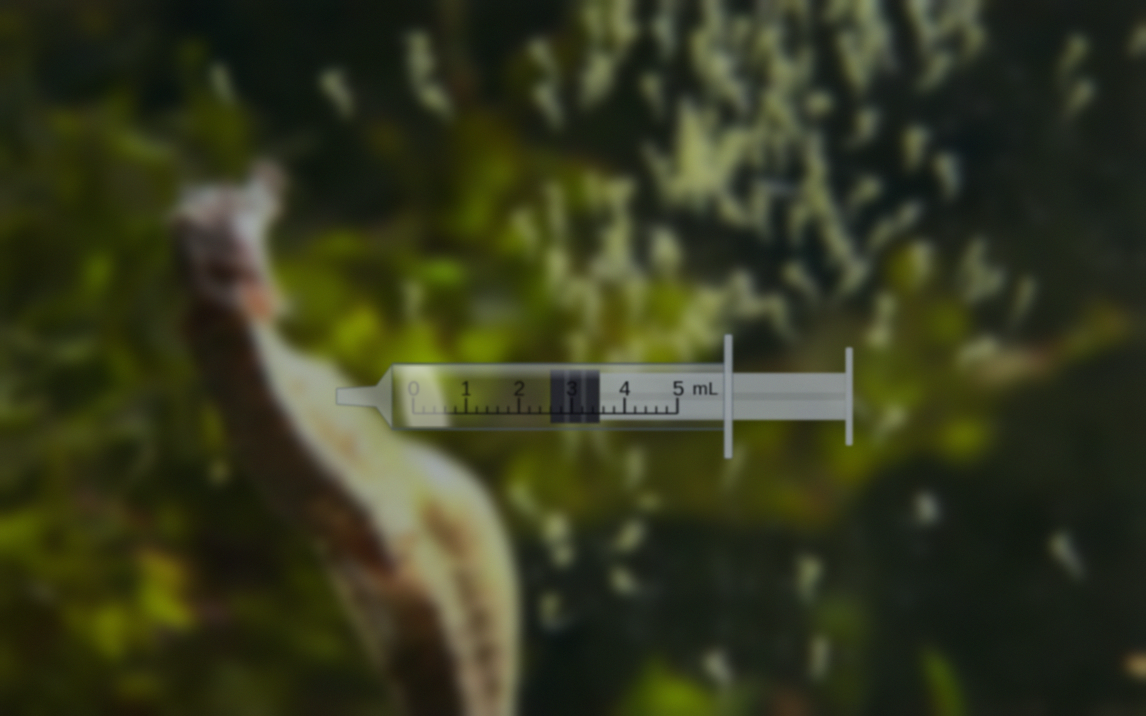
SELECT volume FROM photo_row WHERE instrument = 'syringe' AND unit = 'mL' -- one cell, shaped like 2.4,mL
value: 2.6,mL
